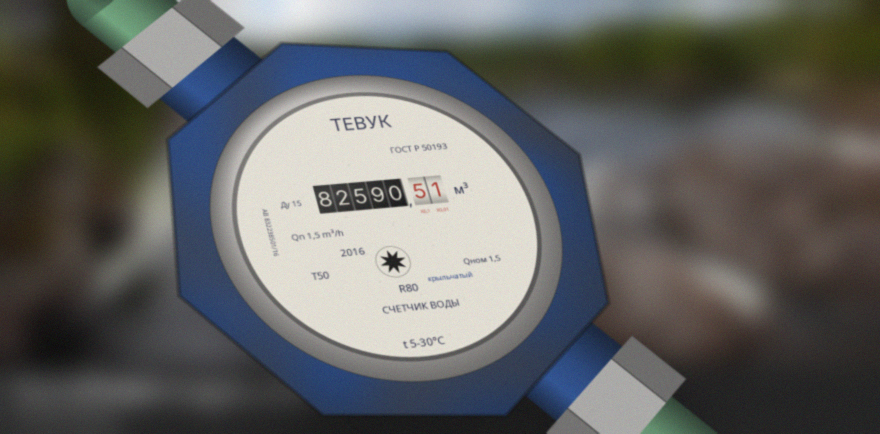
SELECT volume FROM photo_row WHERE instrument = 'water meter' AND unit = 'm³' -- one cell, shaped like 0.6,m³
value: 82590.51,m³
